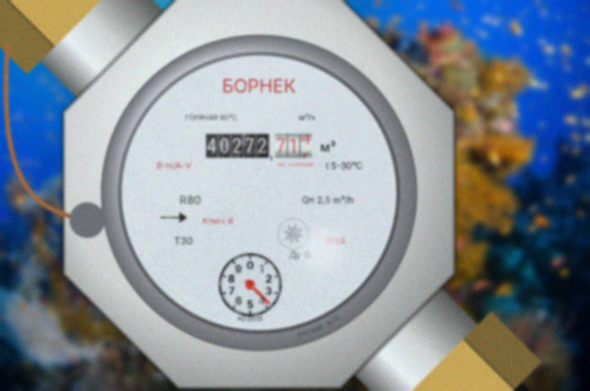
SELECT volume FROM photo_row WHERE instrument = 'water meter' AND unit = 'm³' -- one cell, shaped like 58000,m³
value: 40272.7143,m³
